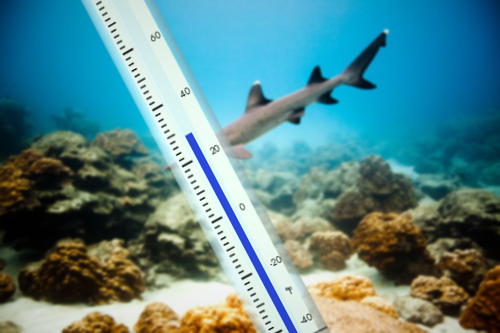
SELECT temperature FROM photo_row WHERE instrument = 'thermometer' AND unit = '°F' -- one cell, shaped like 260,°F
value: 28,°F
